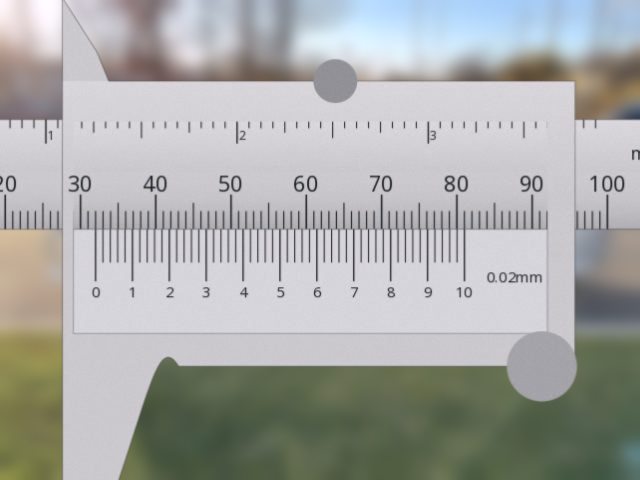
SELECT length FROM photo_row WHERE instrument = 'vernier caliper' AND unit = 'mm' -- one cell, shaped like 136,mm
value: 32.0,mm
